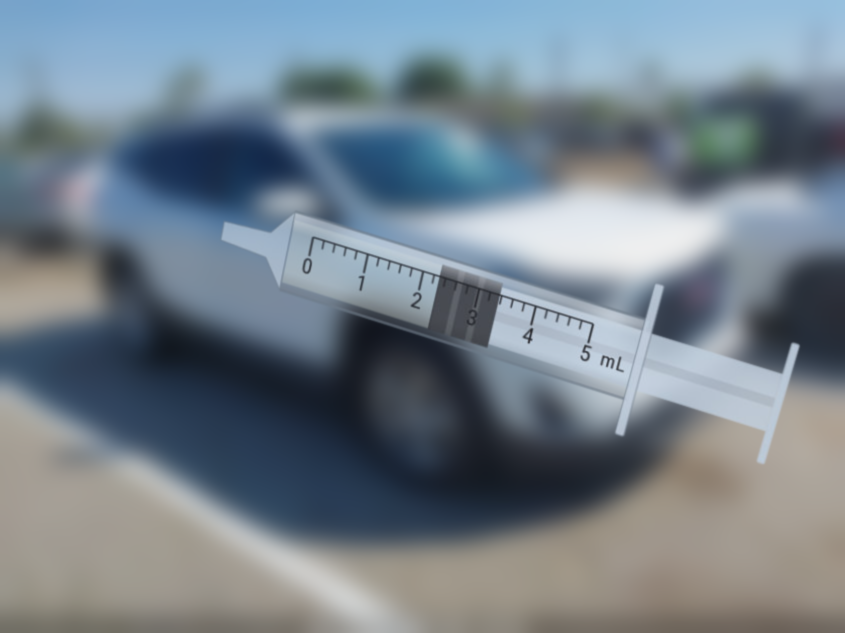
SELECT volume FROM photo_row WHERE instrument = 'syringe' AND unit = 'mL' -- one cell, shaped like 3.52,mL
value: 2.3,mL
